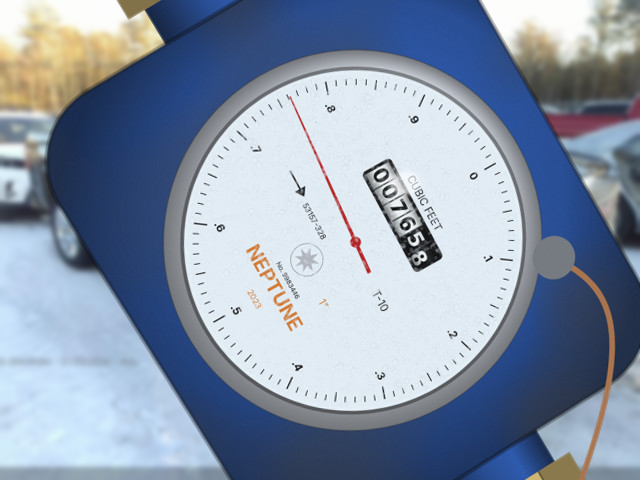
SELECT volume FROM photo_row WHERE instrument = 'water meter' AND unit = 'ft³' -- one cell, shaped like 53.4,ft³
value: 7657.76,ft³
